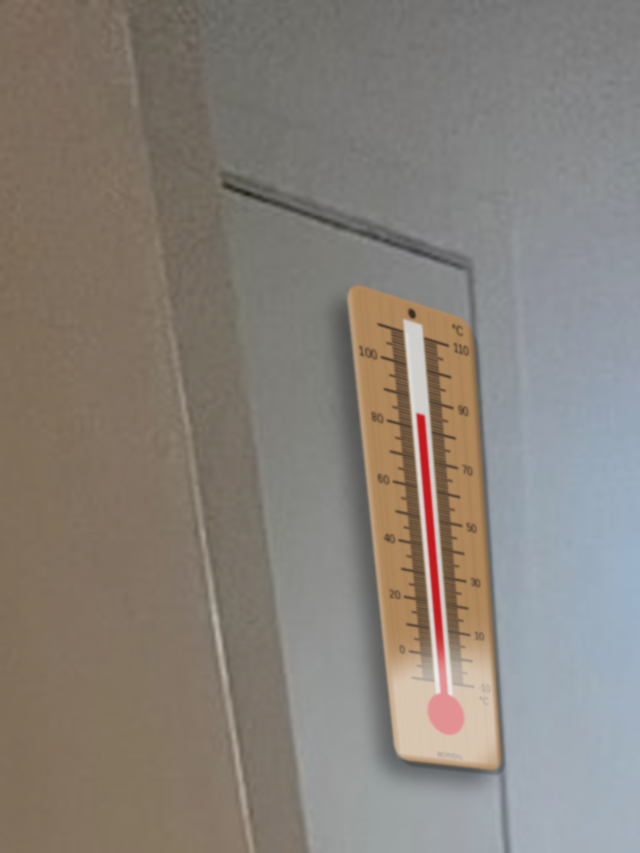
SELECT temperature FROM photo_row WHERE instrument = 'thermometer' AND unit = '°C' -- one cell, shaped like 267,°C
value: 85,°C
